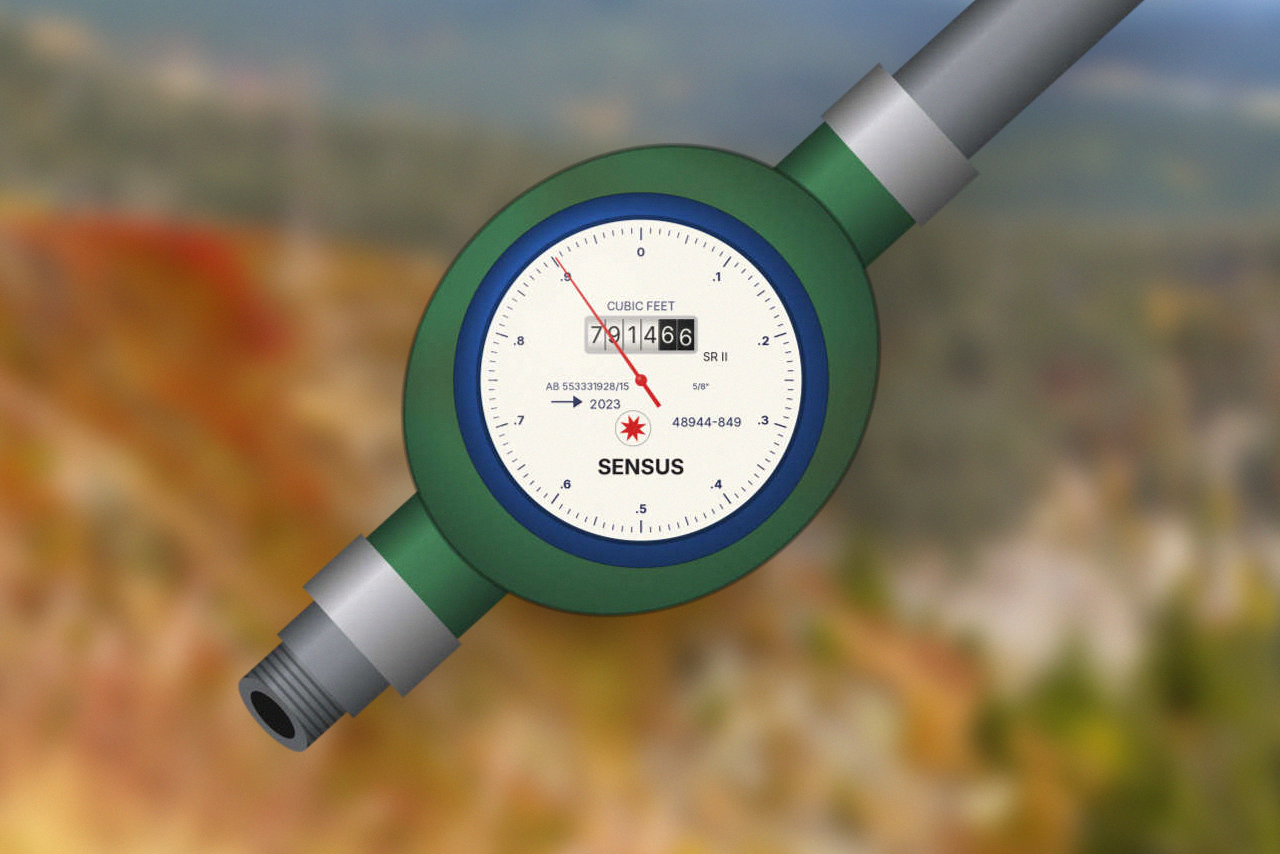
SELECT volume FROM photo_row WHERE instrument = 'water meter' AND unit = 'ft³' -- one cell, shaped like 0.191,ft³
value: 791465.90,ft³
